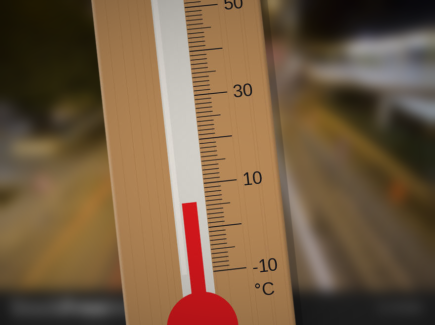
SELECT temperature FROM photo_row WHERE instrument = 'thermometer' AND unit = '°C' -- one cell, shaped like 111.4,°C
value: 6,°C
